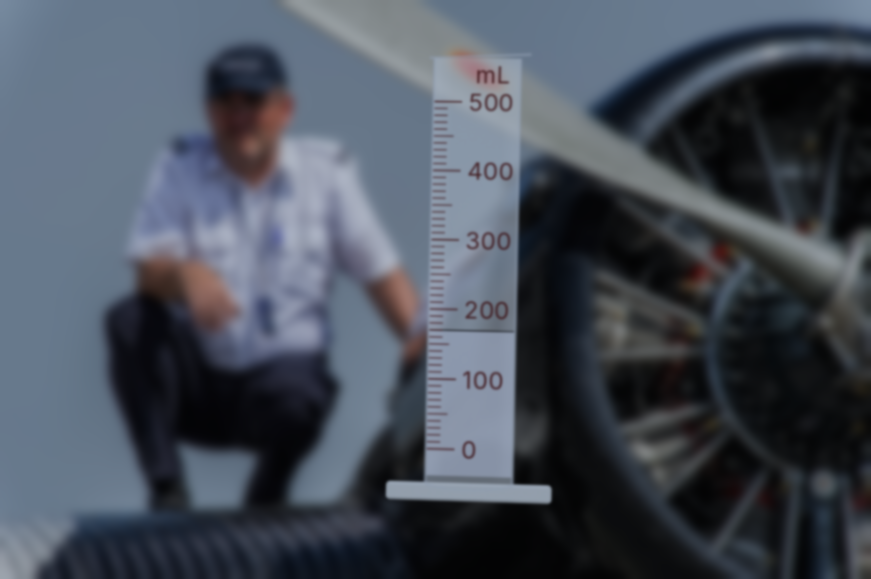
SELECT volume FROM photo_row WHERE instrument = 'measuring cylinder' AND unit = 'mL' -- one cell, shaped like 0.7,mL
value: 170,mL
